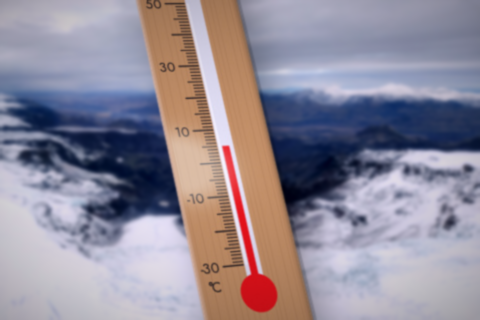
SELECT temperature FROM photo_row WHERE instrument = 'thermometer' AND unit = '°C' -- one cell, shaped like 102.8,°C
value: 5,°C
